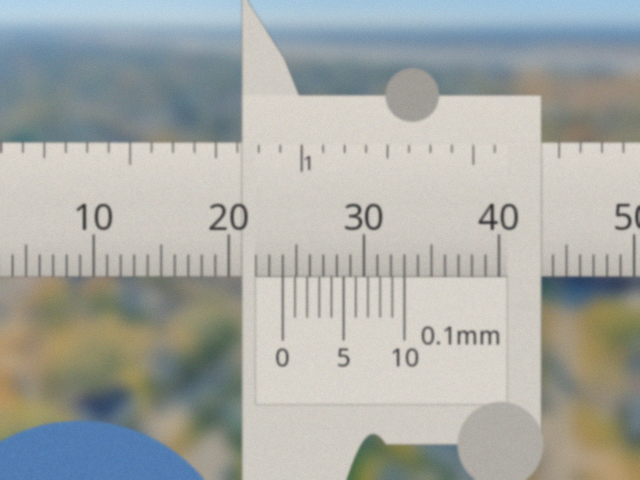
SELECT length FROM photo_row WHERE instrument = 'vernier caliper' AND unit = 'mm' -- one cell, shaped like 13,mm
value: 24.0,mm
